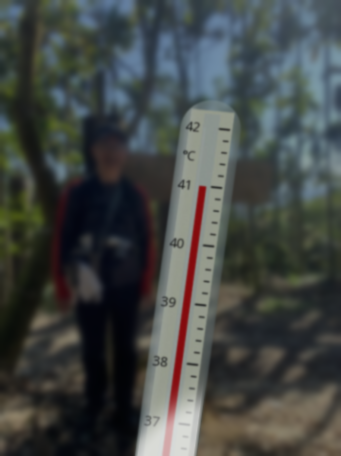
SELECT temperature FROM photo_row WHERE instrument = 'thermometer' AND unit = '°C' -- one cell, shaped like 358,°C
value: 41,°C
